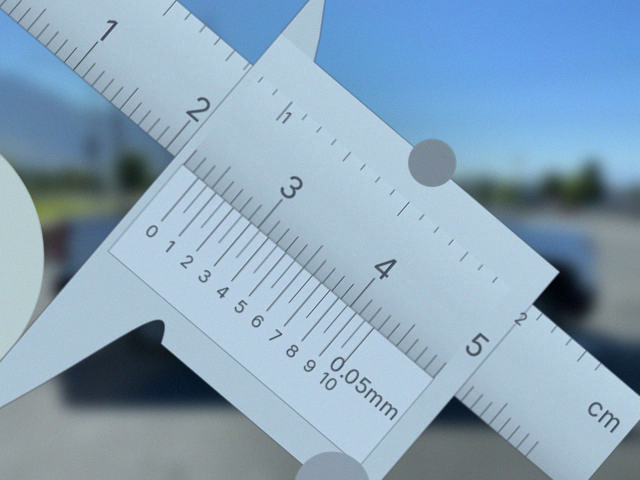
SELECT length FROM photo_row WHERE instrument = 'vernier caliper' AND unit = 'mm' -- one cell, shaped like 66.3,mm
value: 23.6,mm
